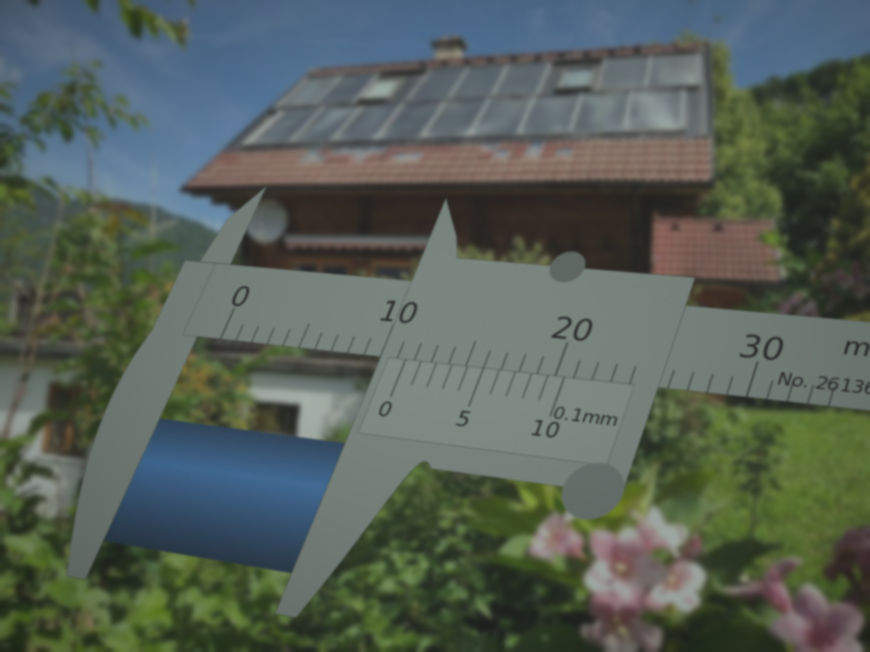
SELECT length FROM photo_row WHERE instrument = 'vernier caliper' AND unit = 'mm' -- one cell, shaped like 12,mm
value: 11.5,mm
